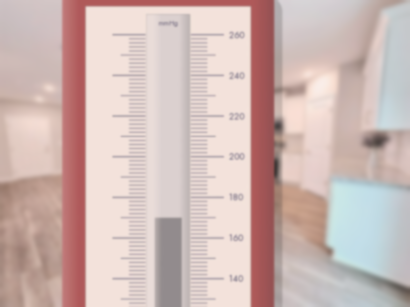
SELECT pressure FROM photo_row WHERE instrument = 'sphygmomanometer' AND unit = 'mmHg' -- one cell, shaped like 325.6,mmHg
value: 170,mmHg
